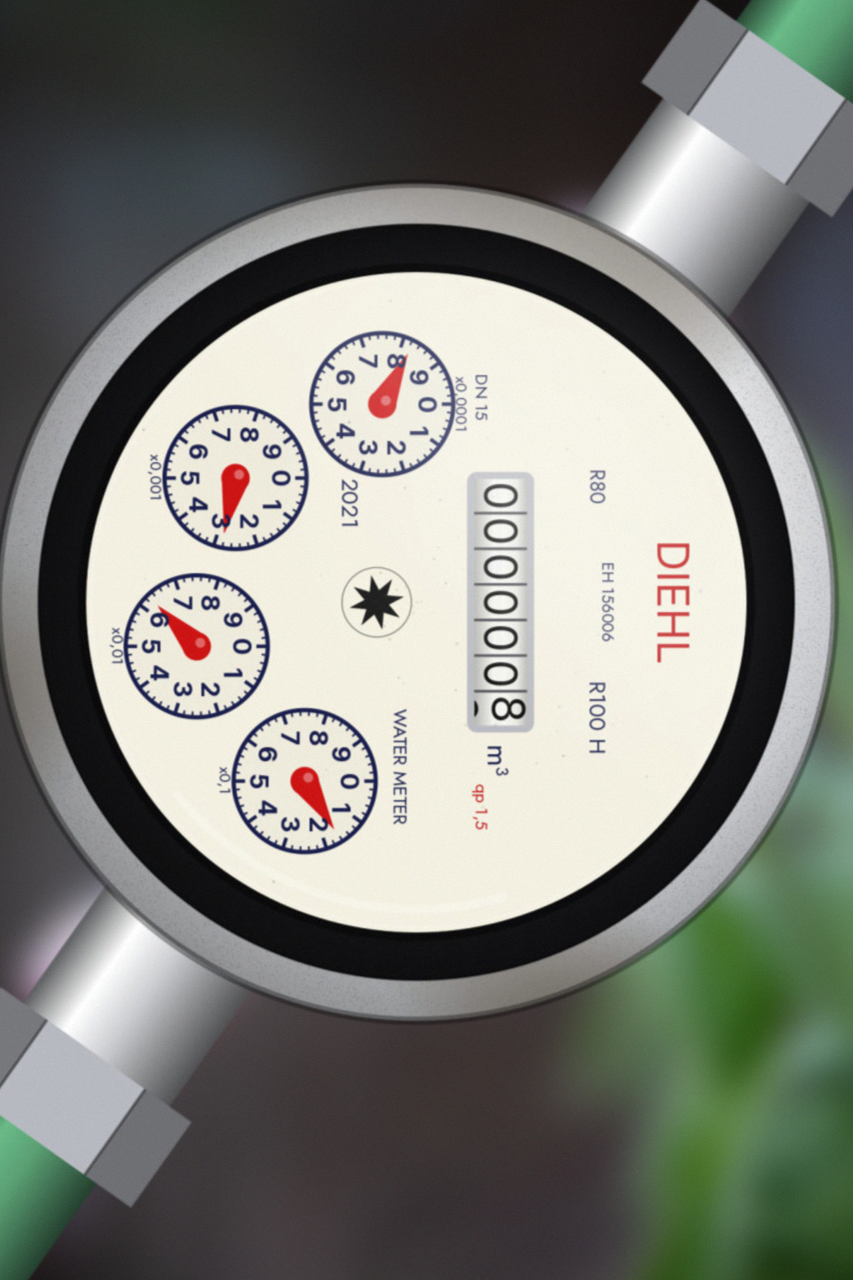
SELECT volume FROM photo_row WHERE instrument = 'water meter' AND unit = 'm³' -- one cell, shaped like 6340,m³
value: 8.1628,m³
